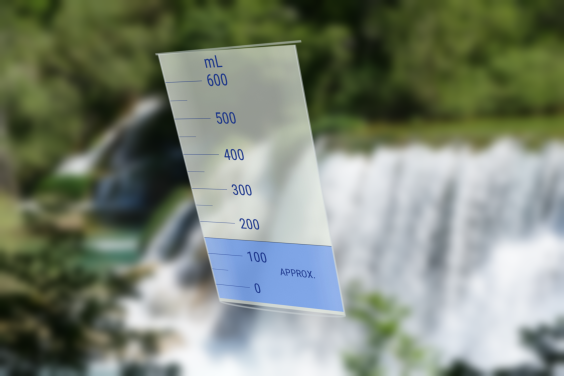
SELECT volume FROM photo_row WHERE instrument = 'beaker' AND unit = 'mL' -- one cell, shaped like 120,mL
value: 150,mL
